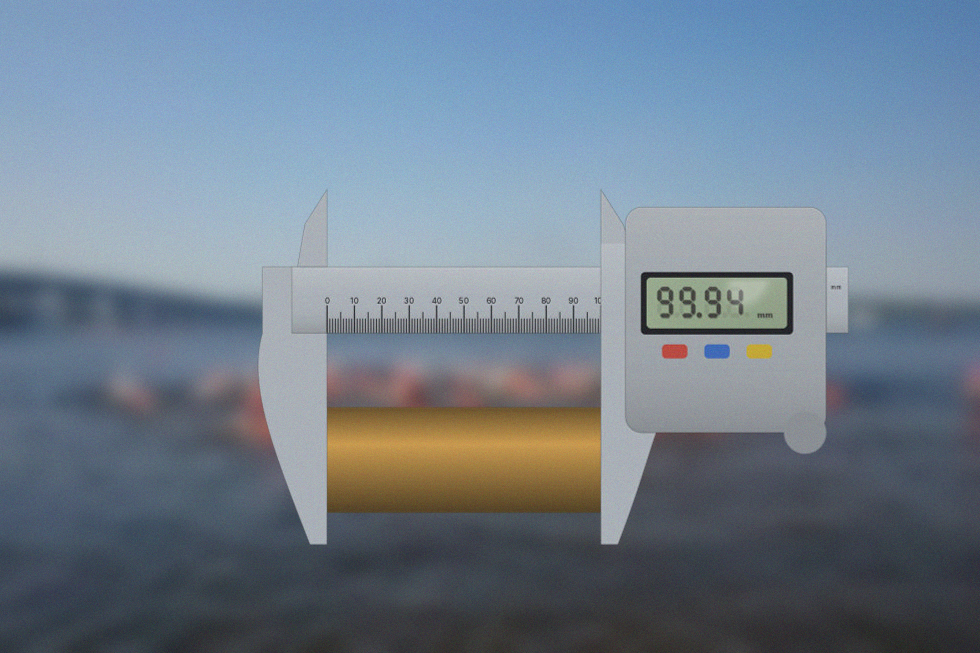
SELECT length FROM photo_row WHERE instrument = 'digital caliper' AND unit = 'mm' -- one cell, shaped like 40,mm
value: 99.94,mm
